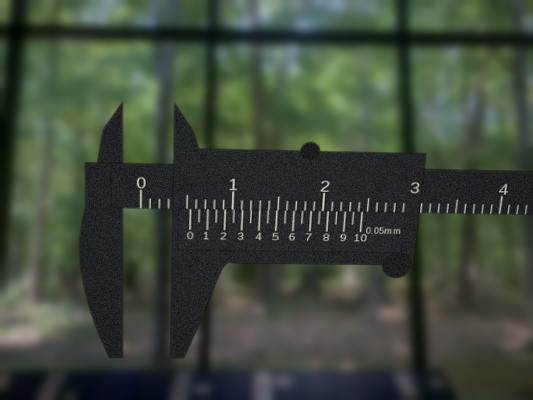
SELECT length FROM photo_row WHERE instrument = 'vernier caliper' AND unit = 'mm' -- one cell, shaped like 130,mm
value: 5.4,mm
